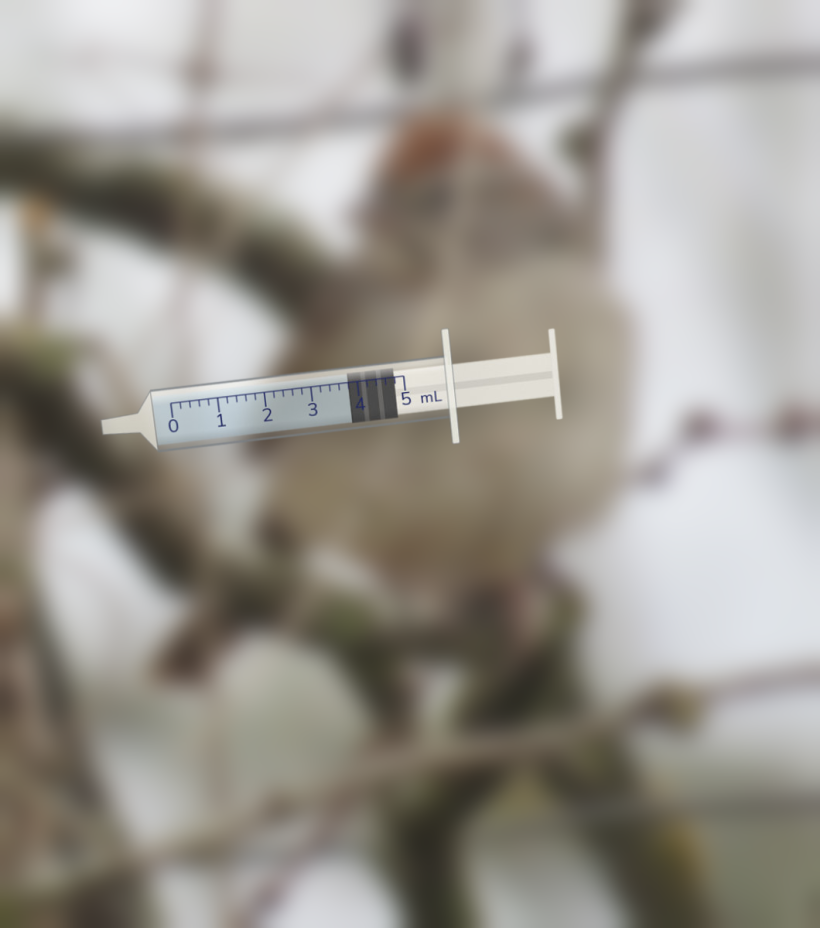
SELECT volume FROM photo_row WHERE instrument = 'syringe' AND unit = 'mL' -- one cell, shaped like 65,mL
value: 3.8,mL
